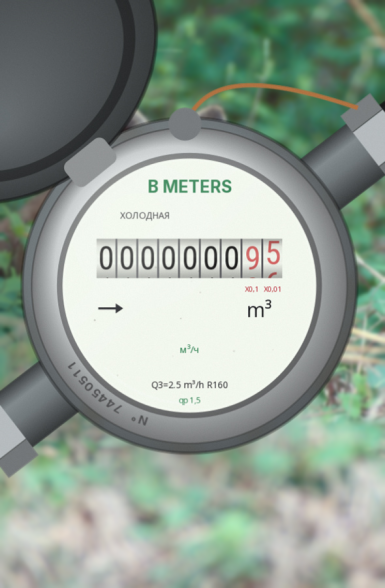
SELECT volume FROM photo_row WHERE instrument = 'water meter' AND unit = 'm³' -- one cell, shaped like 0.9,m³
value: 0.95,m³
